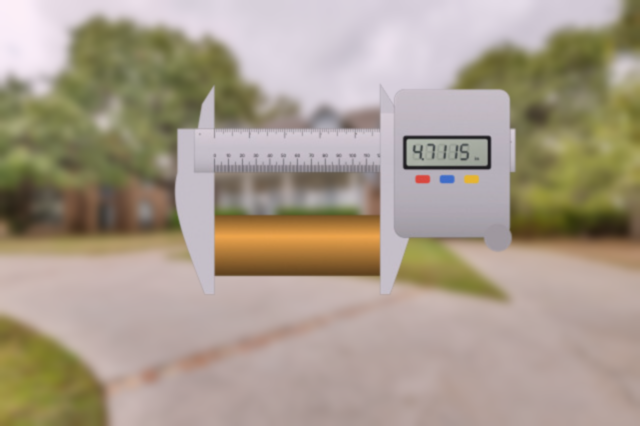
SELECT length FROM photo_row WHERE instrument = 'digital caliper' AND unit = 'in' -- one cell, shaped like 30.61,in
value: 4.7115,in
